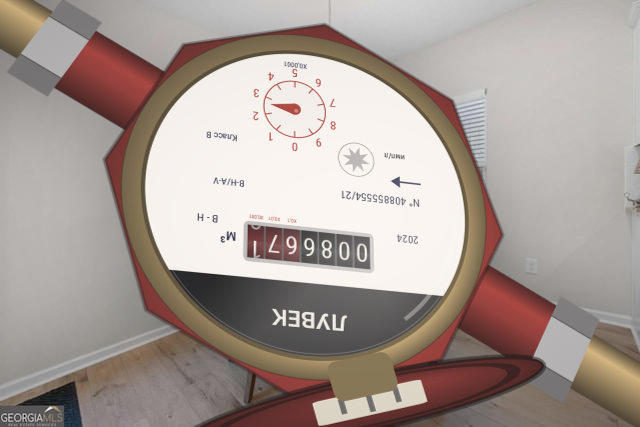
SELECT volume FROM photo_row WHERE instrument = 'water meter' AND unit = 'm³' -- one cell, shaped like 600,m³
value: 86.6712,m³
